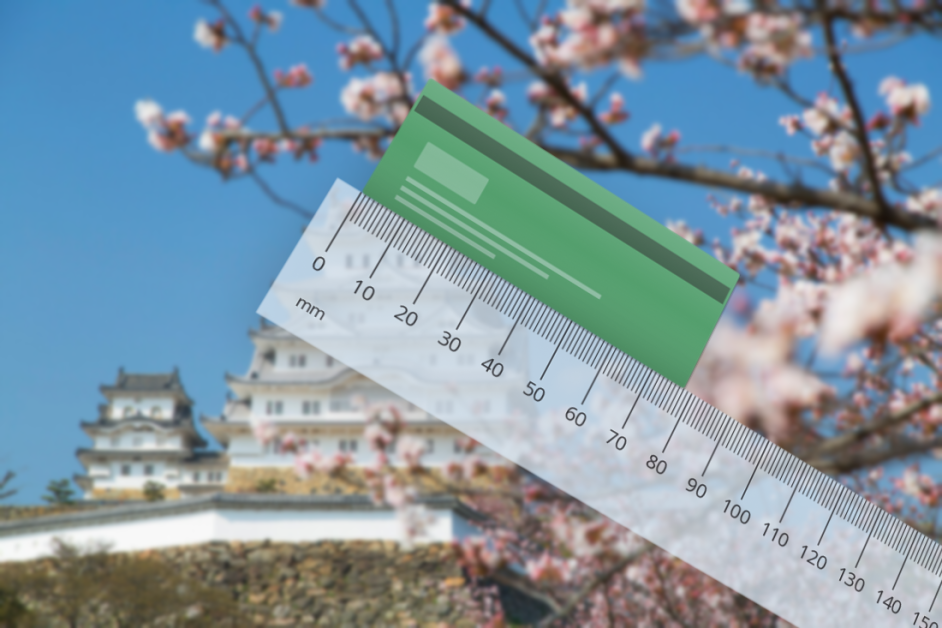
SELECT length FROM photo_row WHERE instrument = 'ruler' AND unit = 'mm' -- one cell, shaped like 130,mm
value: 78,mm
